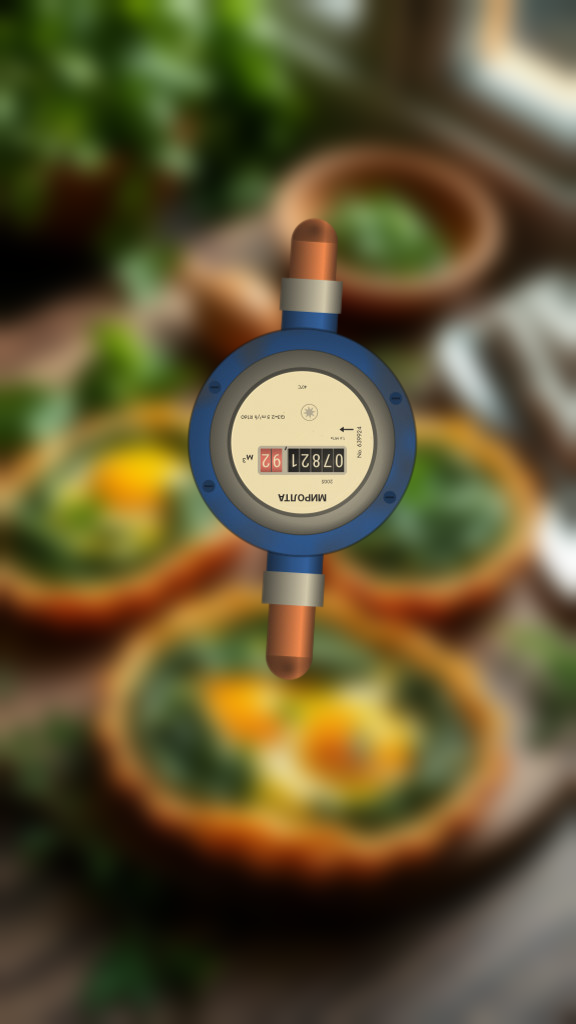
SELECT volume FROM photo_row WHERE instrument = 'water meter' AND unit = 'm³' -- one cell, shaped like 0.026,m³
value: 7821.92,m³
